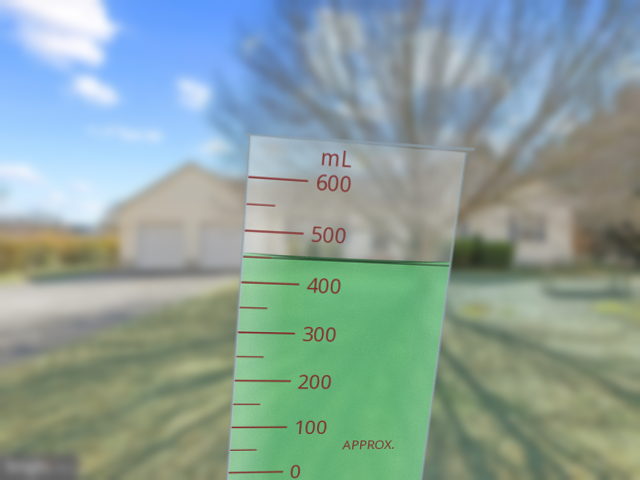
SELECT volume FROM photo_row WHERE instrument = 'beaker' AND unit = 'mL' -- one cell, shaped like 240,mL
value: 450,mL
